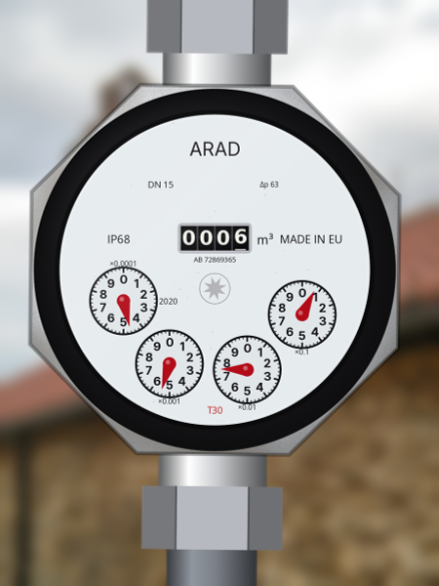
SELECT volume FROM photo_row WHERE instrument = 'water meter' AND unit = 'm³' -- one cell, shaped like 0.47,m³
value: 6.0754,m³
